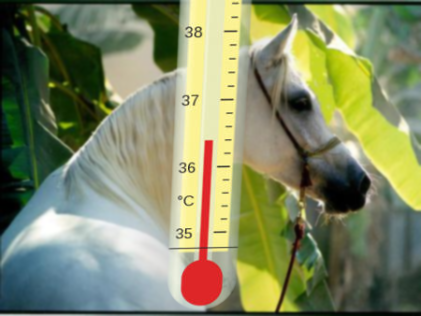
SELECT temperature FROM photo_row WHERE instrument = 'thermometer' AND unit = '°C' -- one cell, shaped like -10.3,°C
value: 36.4,°C
